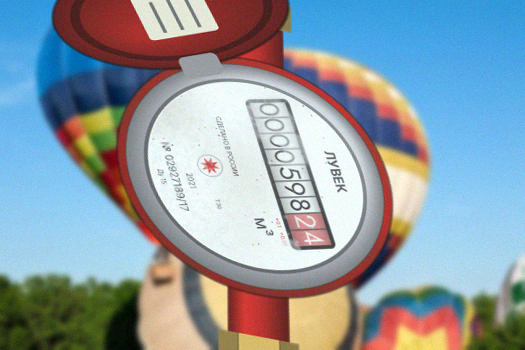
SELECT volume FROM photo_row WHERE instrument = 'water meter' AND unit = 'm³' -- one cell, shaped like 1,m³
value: 598.24,m³
